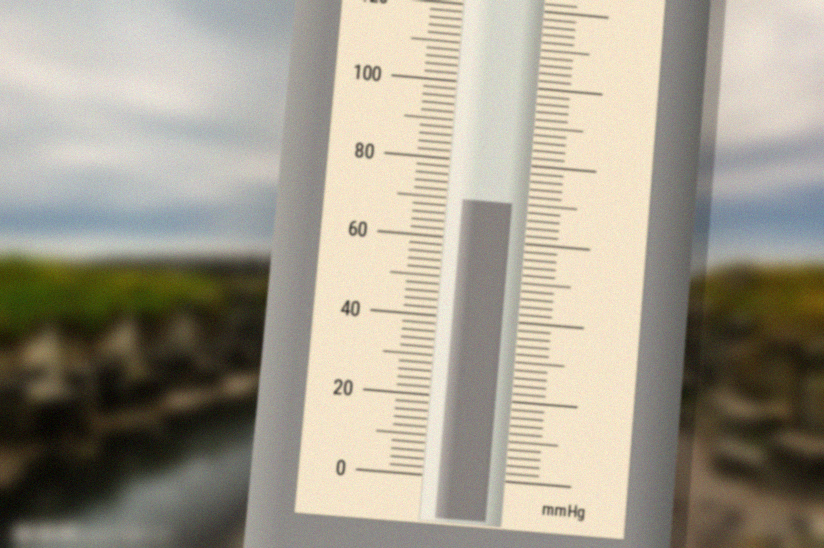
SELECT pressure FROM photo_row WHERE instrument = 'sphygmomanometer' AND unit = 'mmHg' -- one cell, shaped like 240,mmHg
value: 70,mmHg
